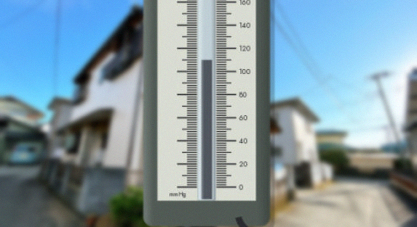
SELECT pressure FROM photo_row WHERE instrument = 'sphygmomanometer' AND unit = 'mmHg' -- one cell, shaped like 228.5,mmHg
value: 110,mmHg
